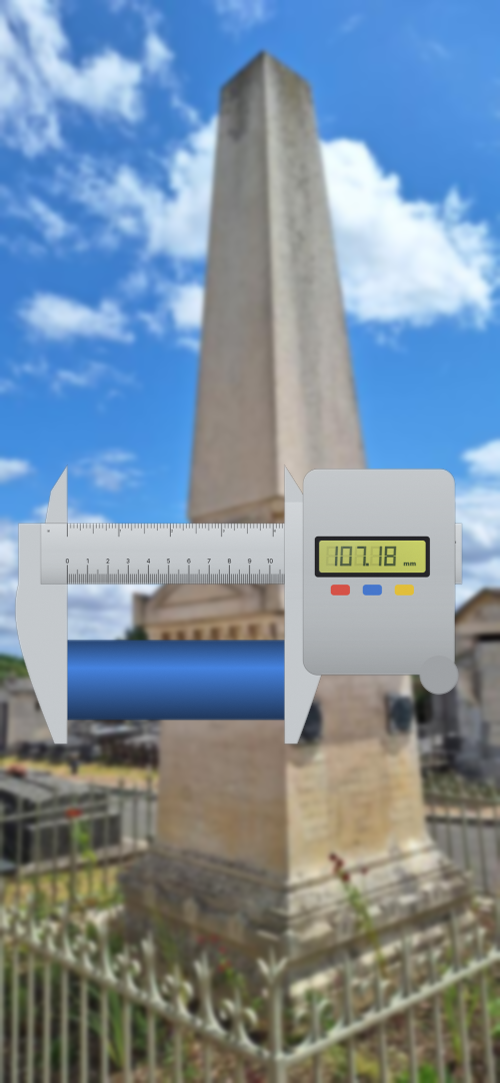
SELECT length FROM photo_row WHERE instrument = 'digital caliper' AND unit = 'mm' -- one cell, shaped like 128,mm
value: 107.18,mm
